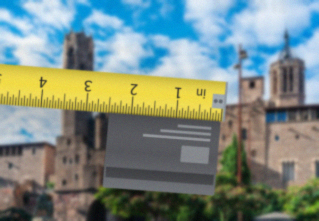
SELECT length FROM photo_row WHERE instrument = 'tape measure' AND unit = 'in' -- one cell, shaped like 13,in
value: 2.5,in
